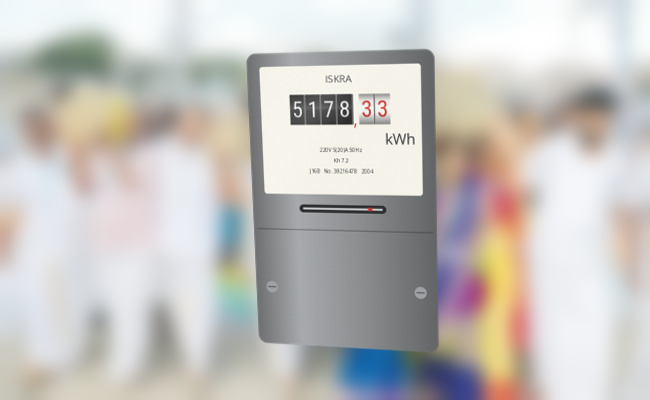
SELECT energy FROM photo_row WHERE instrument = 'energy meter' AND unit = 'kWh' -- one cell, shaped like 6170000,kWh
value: 5178.33,kWh
